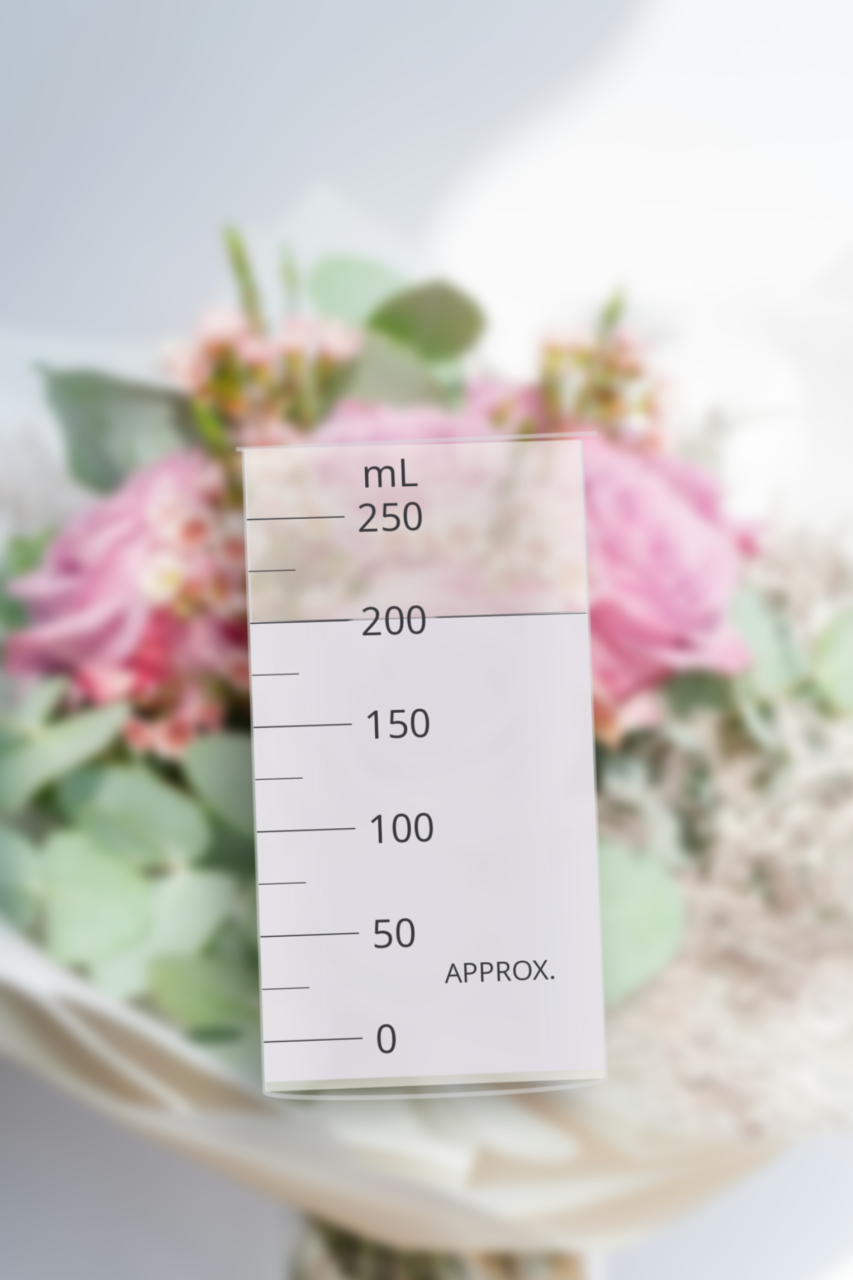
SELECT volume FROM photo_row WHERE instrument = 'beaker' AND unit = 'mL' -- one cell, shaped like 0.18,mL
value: 200,mL
